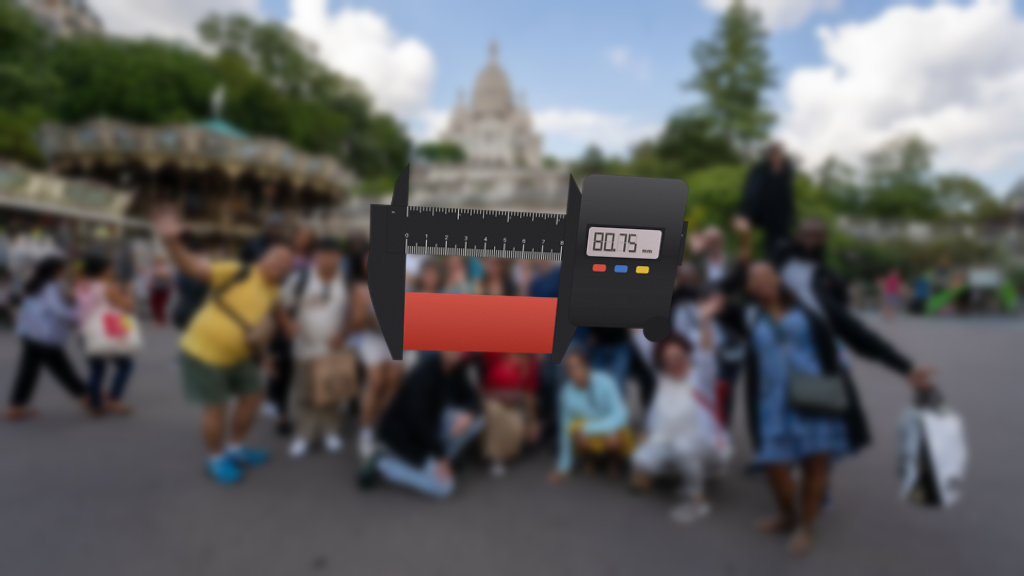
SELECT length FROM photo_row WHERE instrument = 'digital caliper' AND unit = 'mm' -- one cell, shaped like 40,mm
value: 80.75,mm
